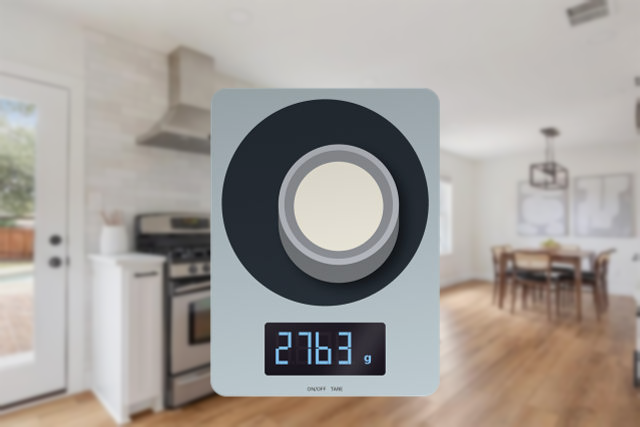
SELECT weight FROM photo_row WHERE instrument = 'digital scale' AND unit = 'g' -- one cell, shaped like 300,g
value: 2763,g
